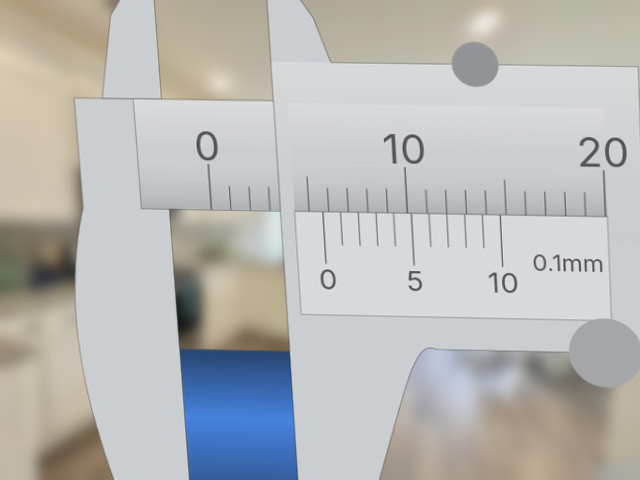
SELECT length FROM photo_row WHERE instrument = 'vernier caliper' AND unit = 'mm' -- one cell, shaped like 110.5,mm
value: 5.7,mm
